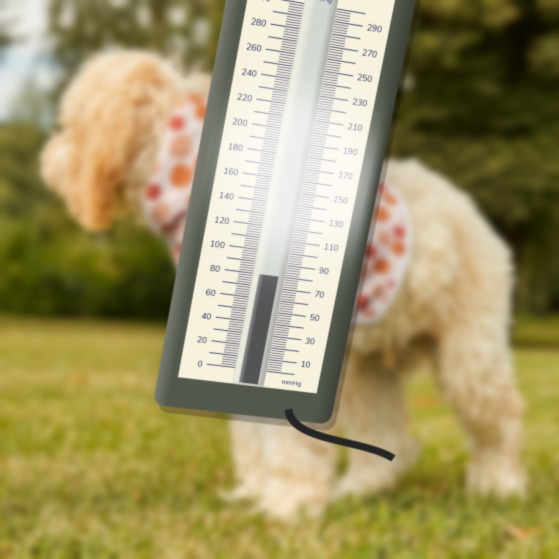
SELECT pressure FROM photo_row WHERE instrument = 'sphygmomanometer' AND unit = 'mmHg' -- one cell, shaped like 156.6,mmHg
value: 80,mmHg
